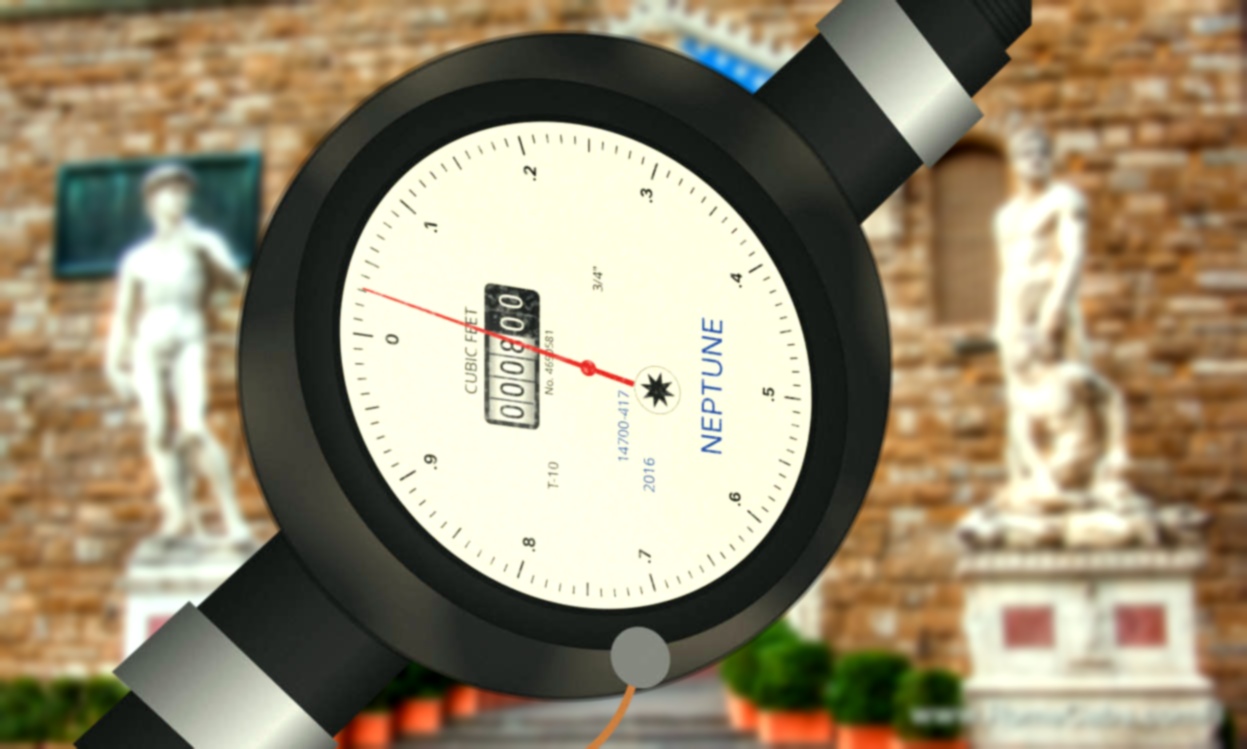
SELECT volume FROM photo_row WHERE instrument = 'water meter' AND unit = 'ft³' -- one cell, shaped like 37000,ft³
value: 800.03,ft³
